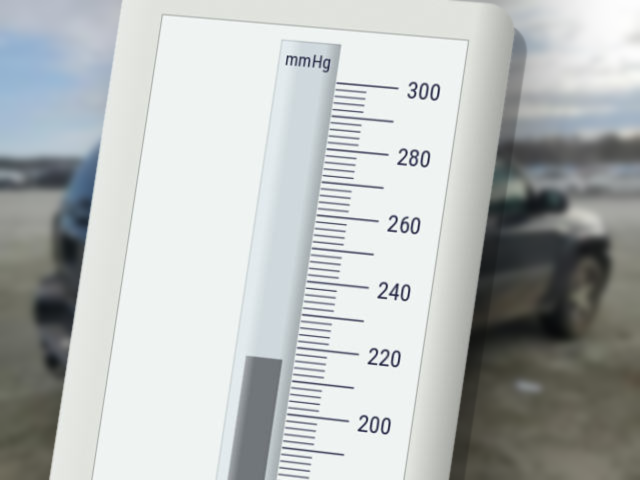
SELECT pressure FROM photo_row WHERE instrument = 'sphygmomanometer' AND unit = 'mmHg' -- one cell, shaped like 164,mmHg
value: 216,mmHg
